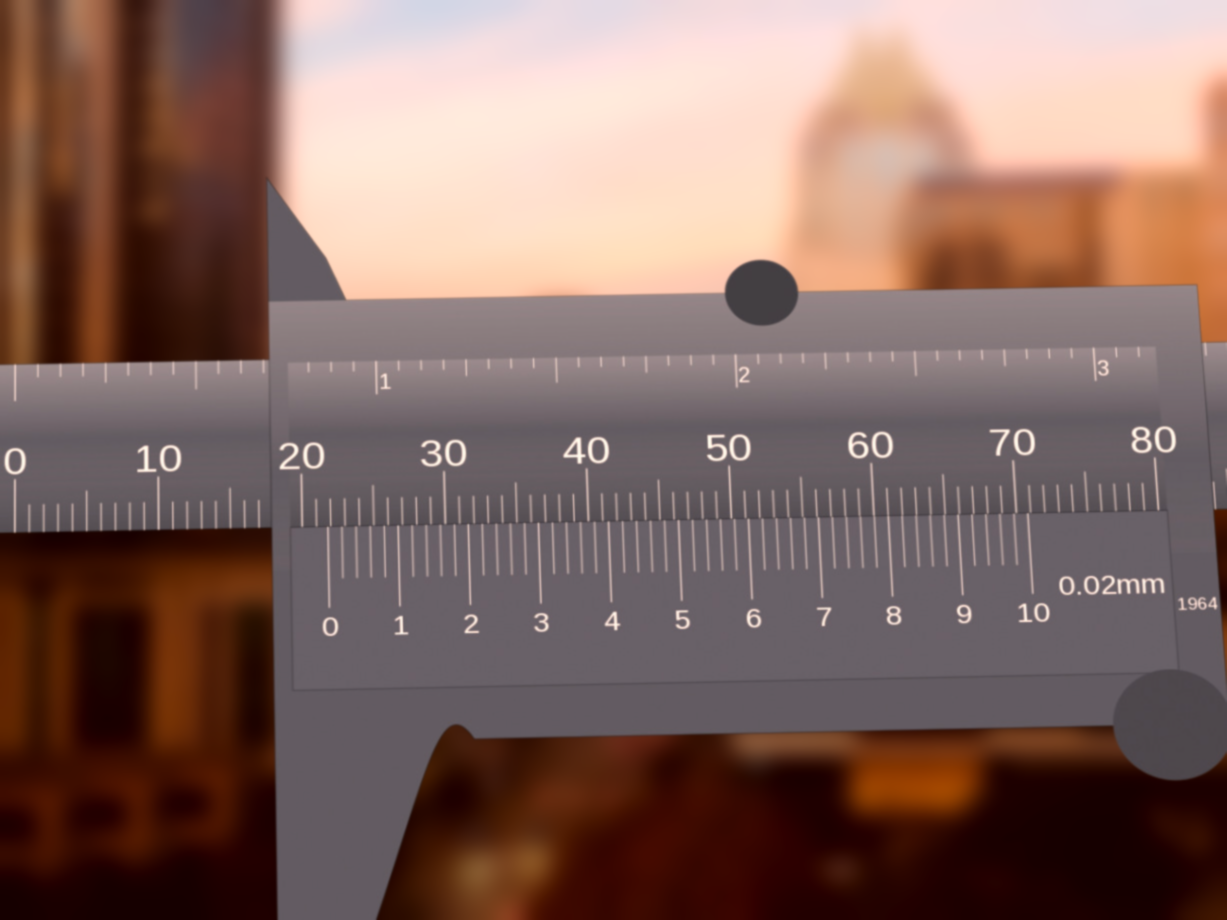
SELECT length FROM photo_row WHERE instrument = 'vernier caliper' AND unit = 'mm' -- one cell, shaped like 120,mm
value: 21.8,mm
